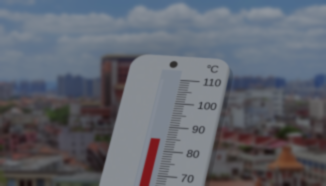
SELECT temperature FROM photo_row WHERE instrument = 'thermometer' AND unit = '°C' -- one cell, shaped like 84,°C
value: 85,°C
